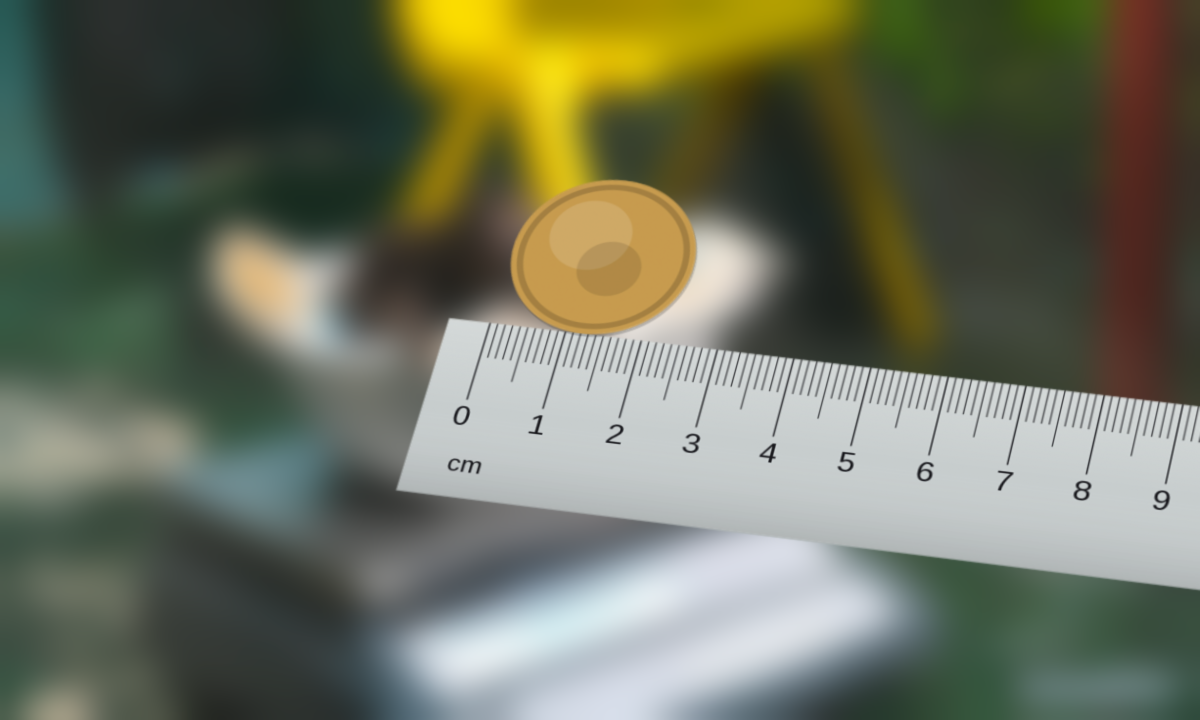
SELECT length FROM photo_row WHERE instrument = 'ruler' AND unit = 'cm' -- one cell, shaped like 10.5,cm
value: 2.4,cm
